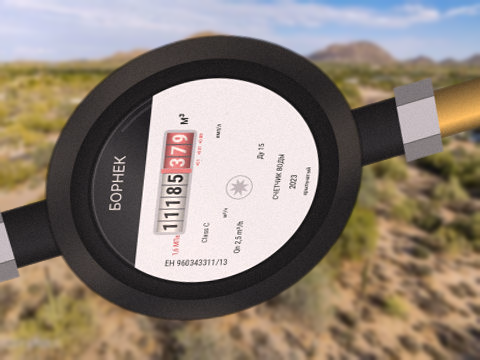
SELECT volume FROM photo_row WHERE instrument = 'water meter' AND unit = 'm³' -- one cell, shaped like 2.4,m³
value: 11185.379,m³
